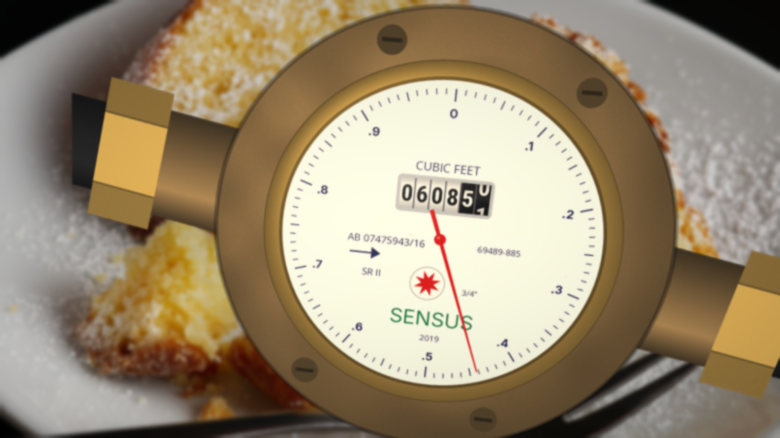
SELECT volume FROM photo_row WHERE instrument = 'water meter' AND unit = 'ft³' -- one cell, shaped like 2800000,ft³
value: 60850.44,ft³
